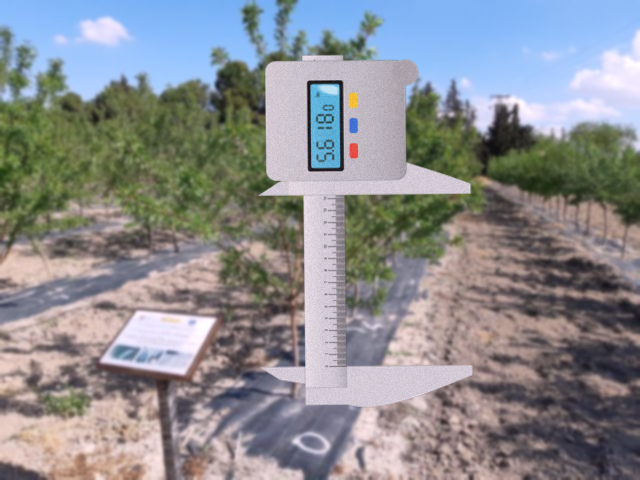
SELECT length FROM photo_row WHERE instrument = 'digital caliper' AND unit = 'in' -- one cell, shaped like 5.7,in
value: 5.6180,in
